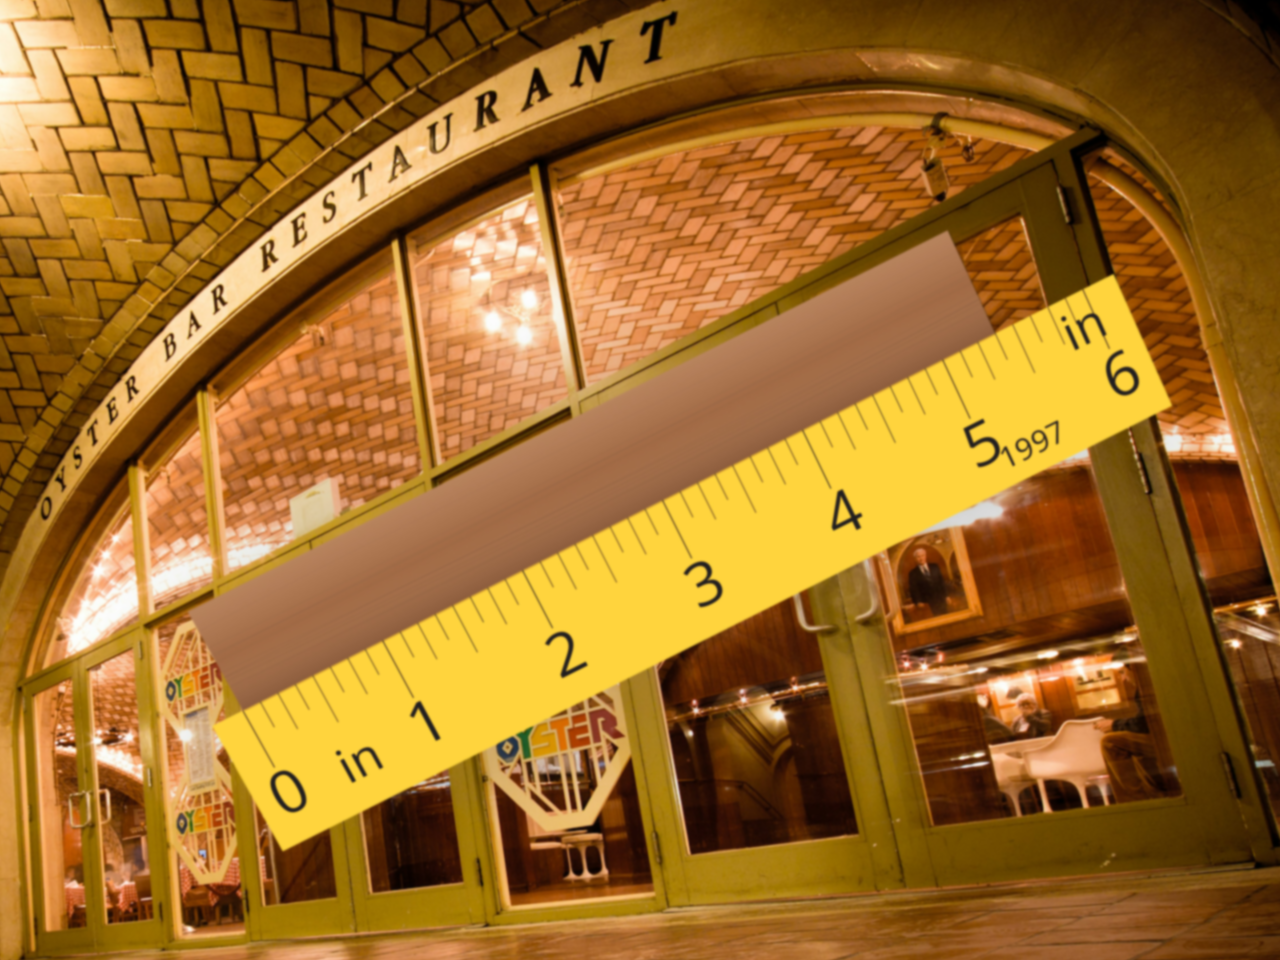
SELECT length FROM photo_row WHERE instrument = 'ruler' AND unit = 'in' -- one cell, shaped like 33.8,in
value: 5.375,in
